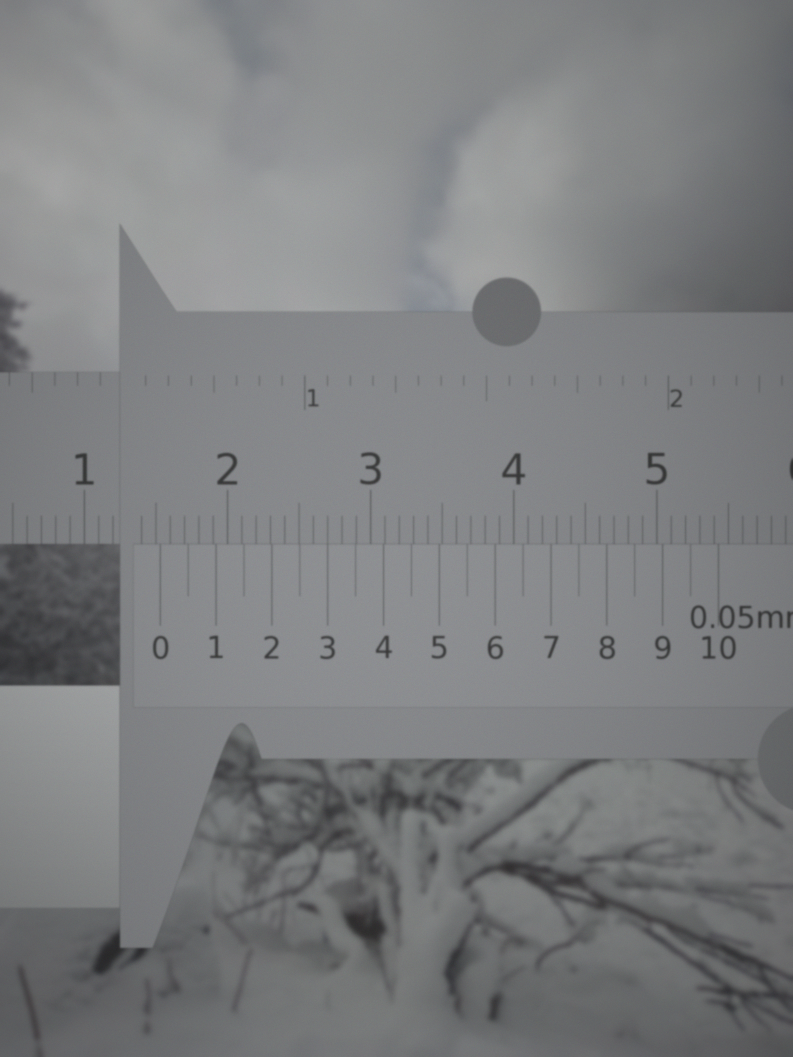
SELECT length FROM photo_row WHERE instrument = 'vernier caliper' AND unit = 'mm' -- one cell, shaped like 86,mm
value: 15.3,mm
